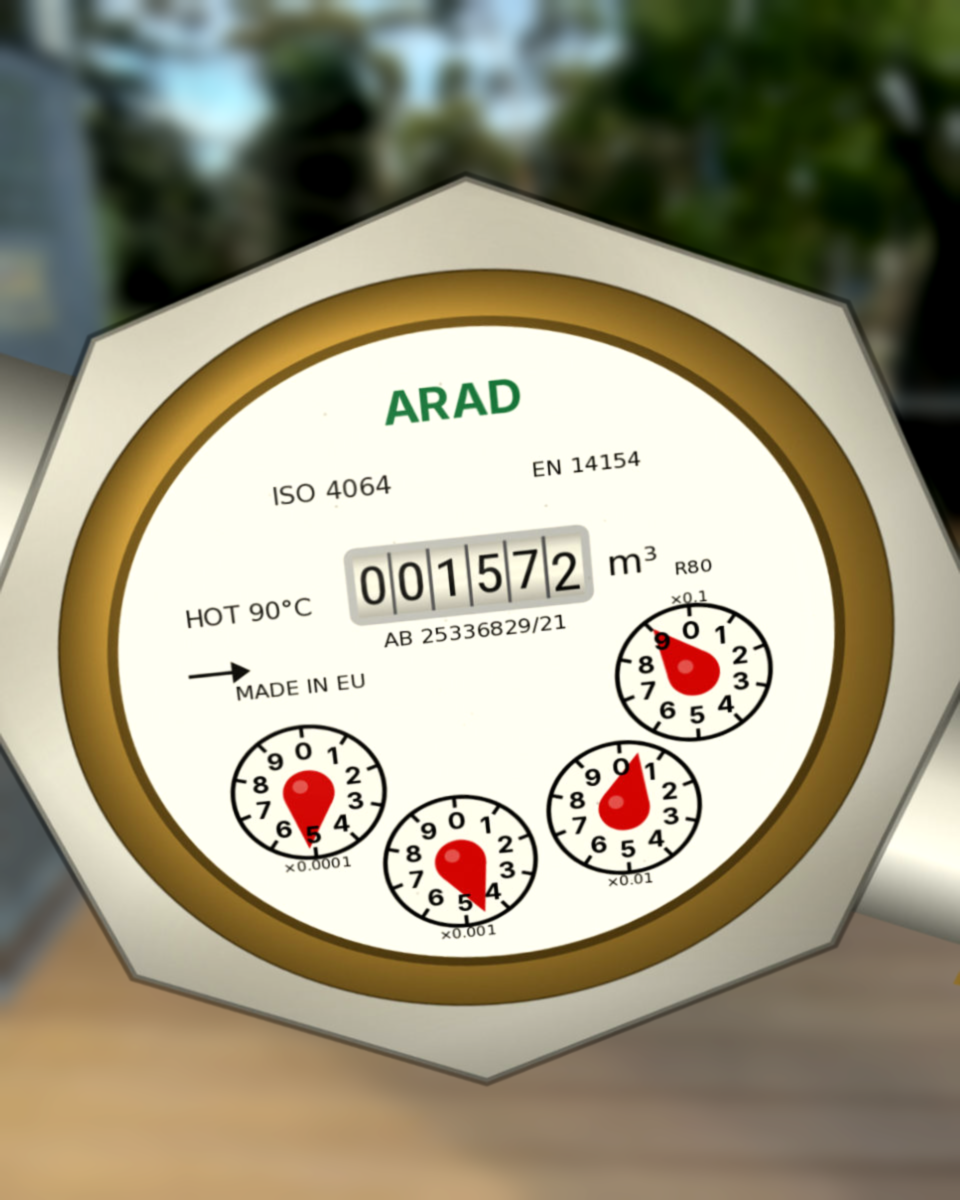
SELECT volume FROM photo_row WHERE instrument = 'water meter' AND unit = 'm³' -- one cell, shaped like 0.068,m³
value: 1571.9045,m³
